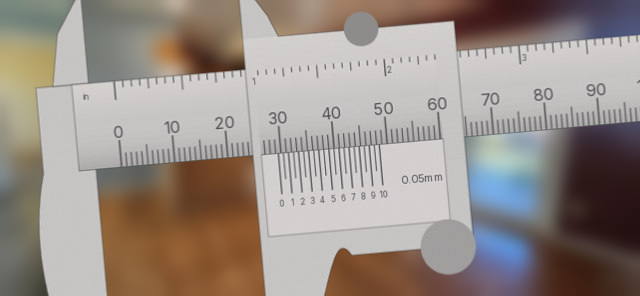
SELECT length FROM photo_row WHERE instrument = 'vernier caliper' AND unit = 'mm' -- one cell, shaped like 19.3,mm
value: 29.5,mm
